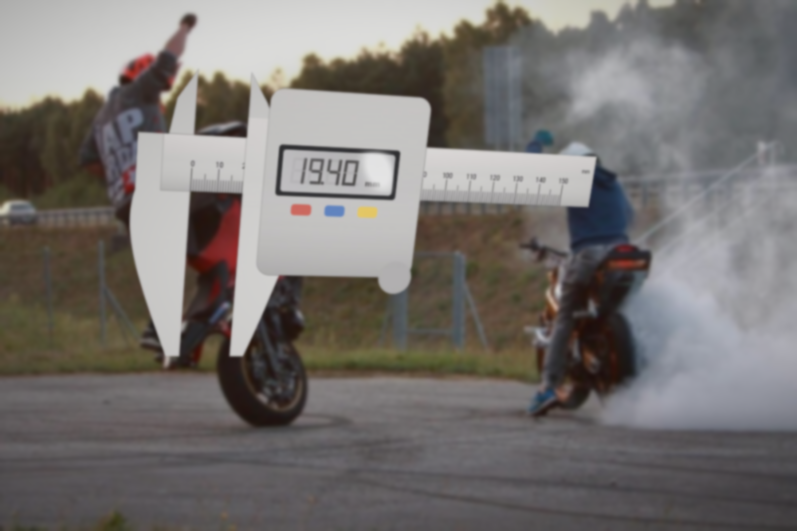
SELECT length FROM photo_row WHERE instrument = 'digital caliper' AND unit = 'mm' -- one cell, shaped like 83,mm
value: 19.40,mm
